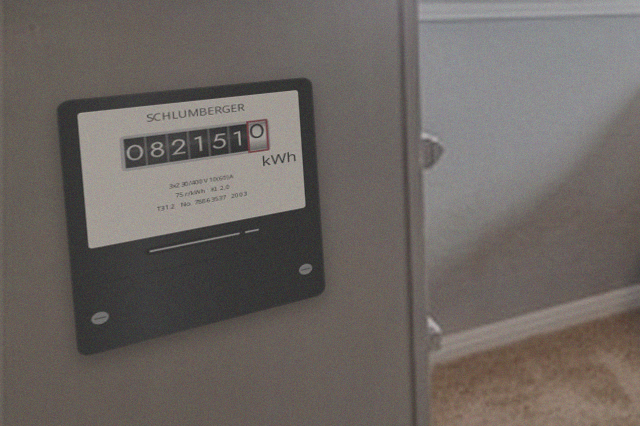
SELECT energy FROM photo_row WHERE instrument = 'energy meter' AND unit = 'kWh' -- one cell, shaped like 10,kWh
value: 82151.0,kWh
